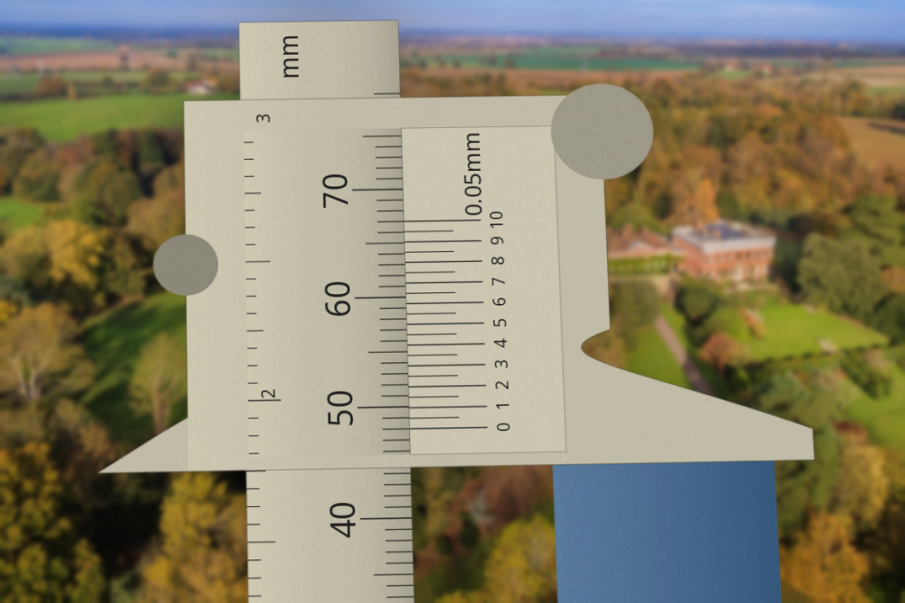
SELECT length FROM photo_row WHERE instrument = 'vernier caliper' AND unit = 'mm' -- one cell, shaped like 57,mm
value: 48.0,mm
